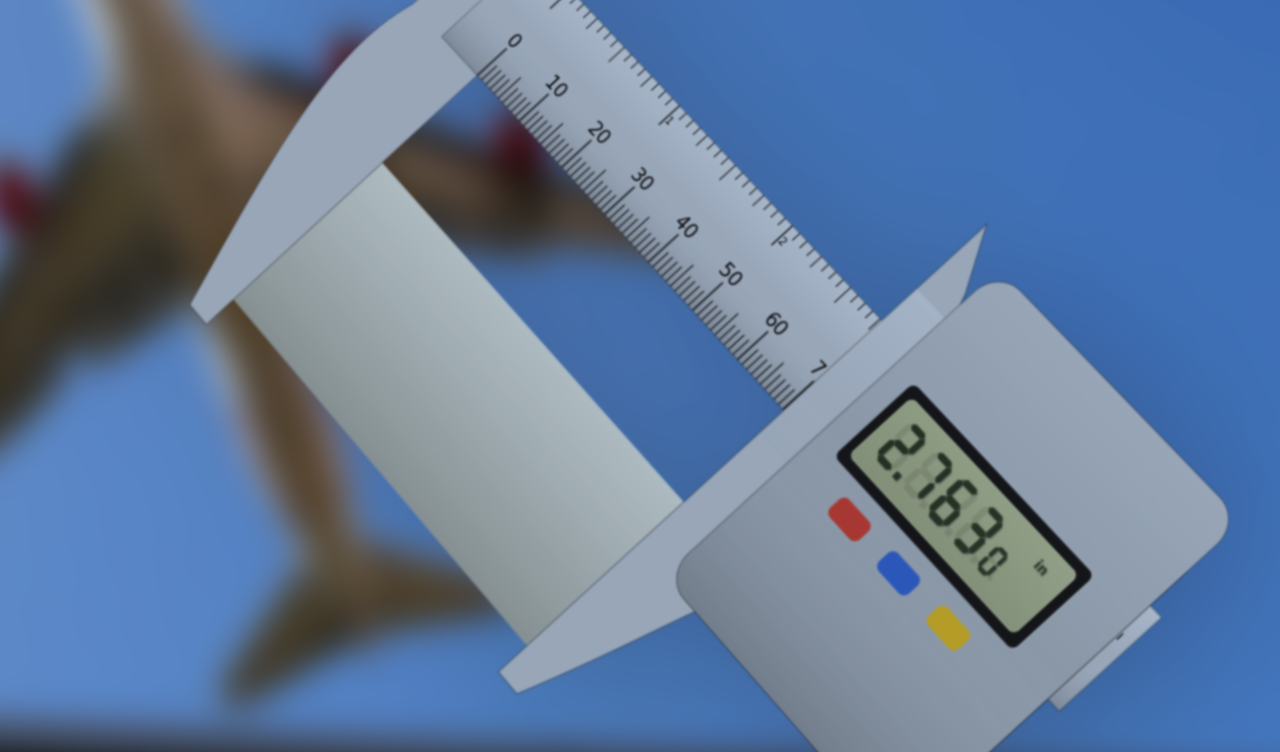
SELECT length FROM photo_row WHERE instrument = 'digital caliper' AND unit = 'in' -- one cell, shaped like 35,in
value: 2.7630,in
